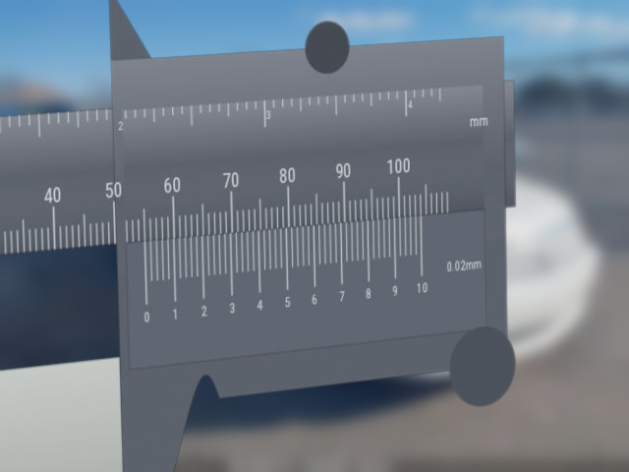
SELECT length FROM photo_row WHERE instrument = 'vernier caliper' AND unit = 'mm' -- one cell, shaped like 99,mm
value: 55.0,mm
